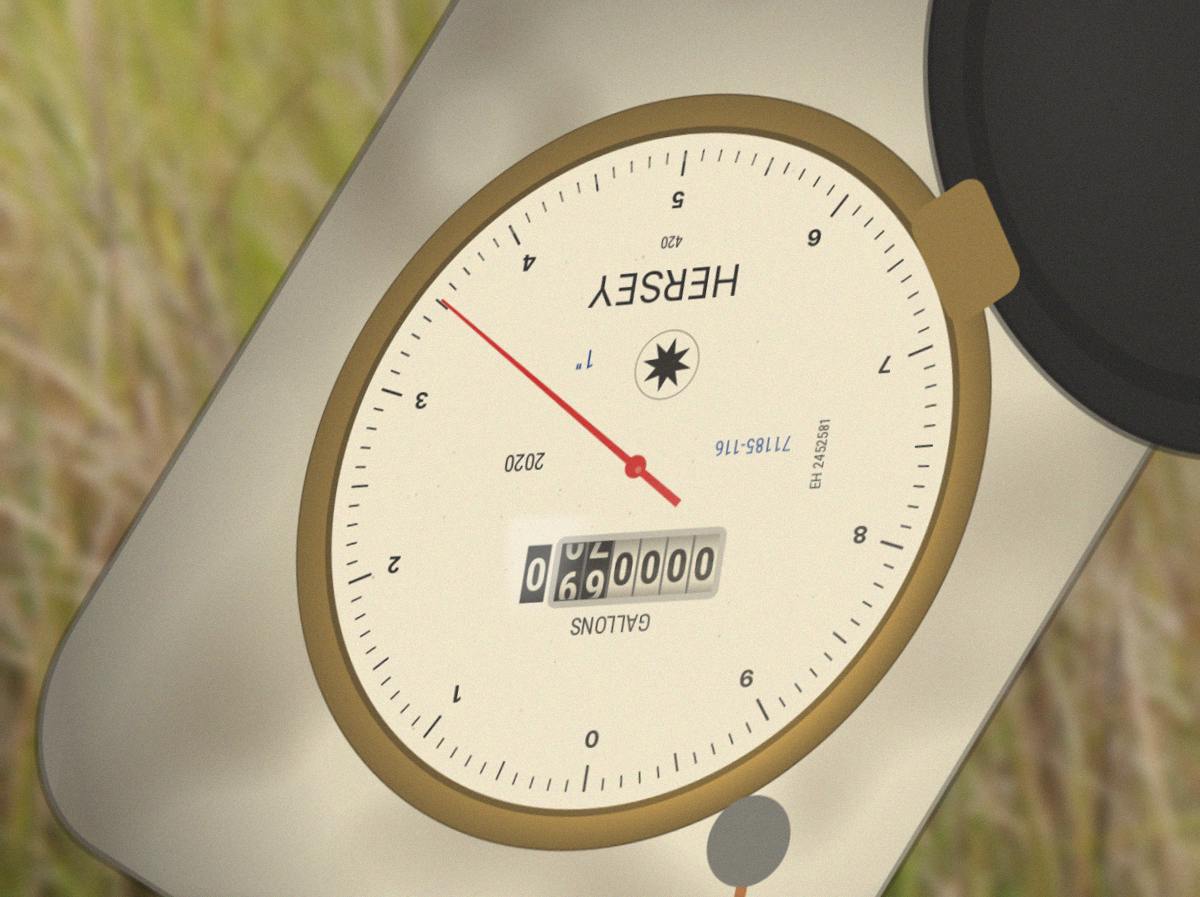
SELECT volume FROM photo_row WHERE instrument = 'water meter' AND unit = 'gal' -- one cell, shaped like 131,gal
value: 693.5,gal
